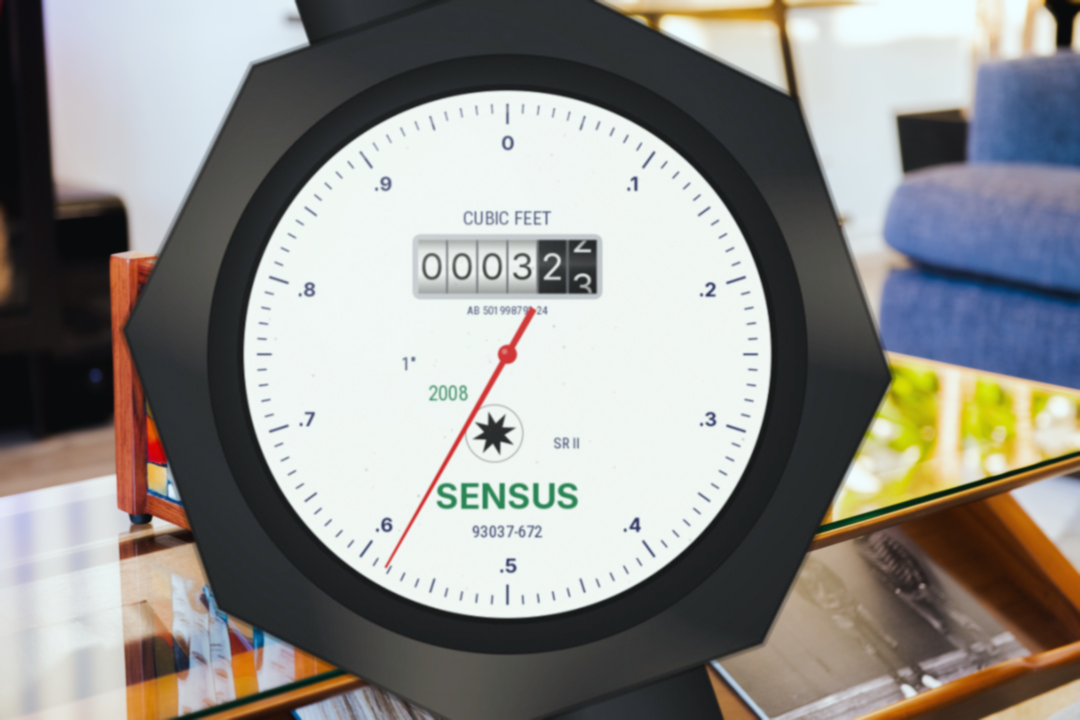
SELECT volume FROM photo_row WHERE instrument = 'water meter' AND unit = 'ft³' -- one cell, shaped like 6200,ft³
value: 322.58,ft³
